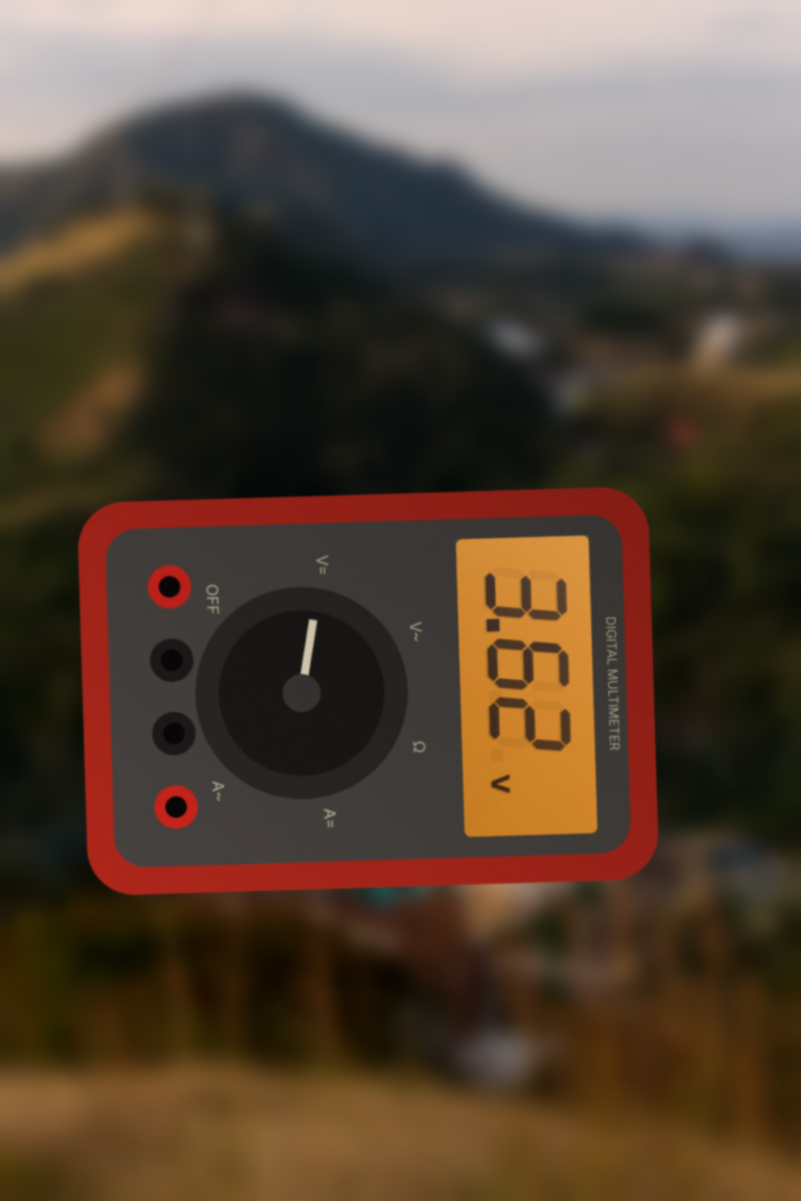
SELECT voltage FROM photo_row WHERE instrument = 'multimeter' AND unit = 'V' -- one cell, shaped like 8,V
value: 3.62,V
